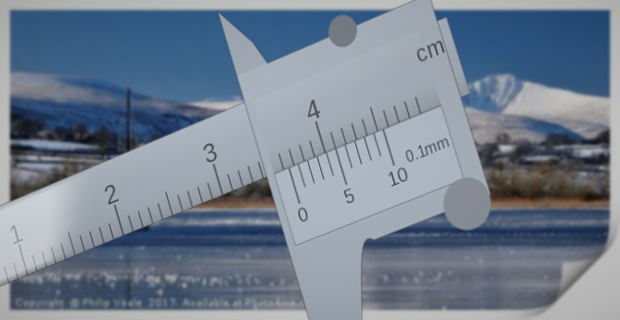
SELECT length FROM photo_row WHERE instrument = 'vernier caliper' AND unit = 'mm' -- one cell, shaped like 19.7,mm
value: 36.5,mm
